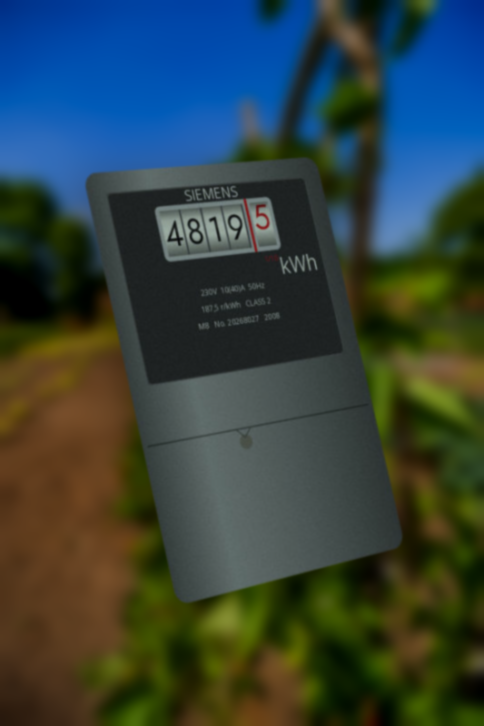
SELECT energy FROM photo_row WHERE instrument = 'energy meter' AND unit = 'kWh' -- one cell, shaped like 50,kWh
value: 4819.5,kWh
